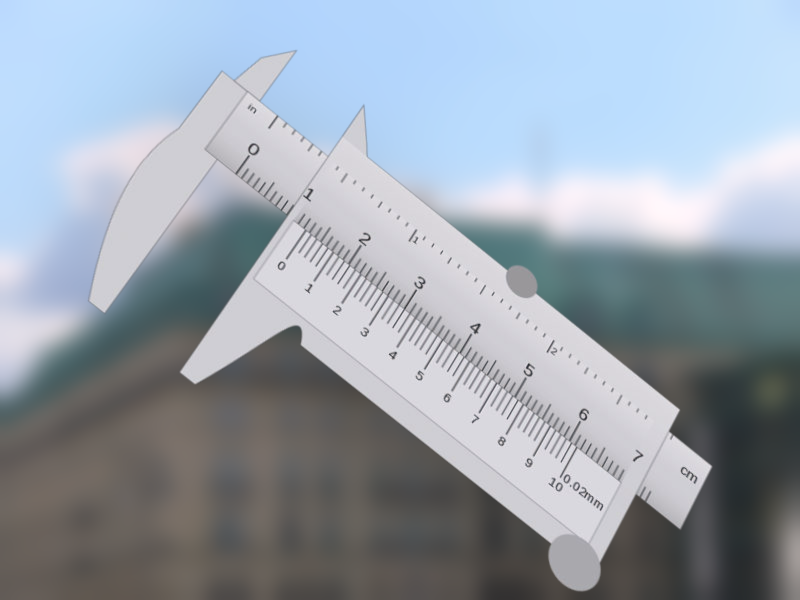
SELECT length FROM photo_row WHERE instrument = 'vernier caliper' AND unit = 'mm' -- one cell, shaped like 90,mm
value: 12.4,mm
